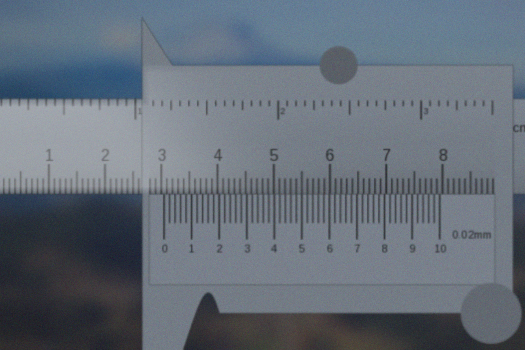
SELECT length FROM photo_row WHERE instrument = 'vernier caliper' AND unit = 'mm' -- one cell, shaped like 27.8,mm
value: 30.5,mm
